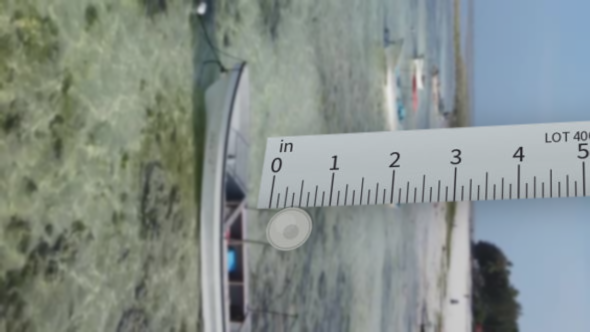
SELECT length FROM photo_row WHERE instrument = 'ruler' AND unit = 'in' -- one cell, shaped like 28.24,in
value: 0.75,in
